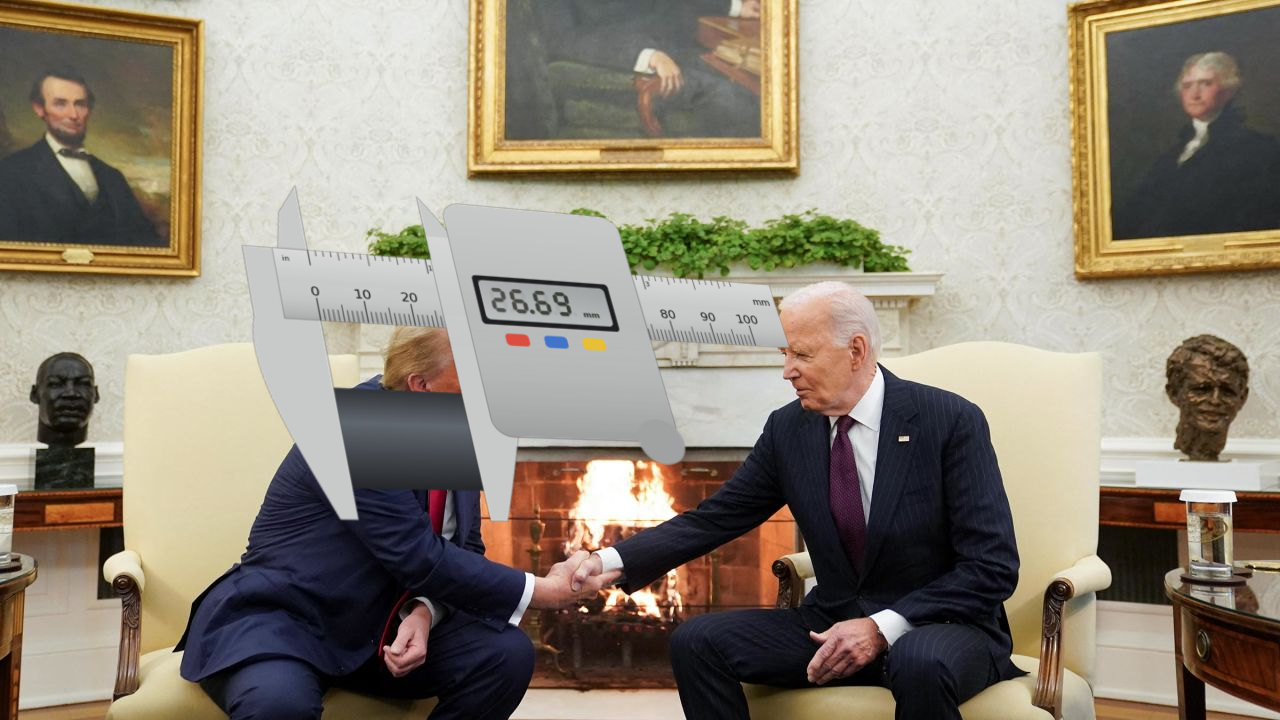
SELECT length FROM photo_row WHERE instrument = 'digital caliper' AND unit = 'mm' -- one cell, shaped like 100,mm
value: 26.69,mm
